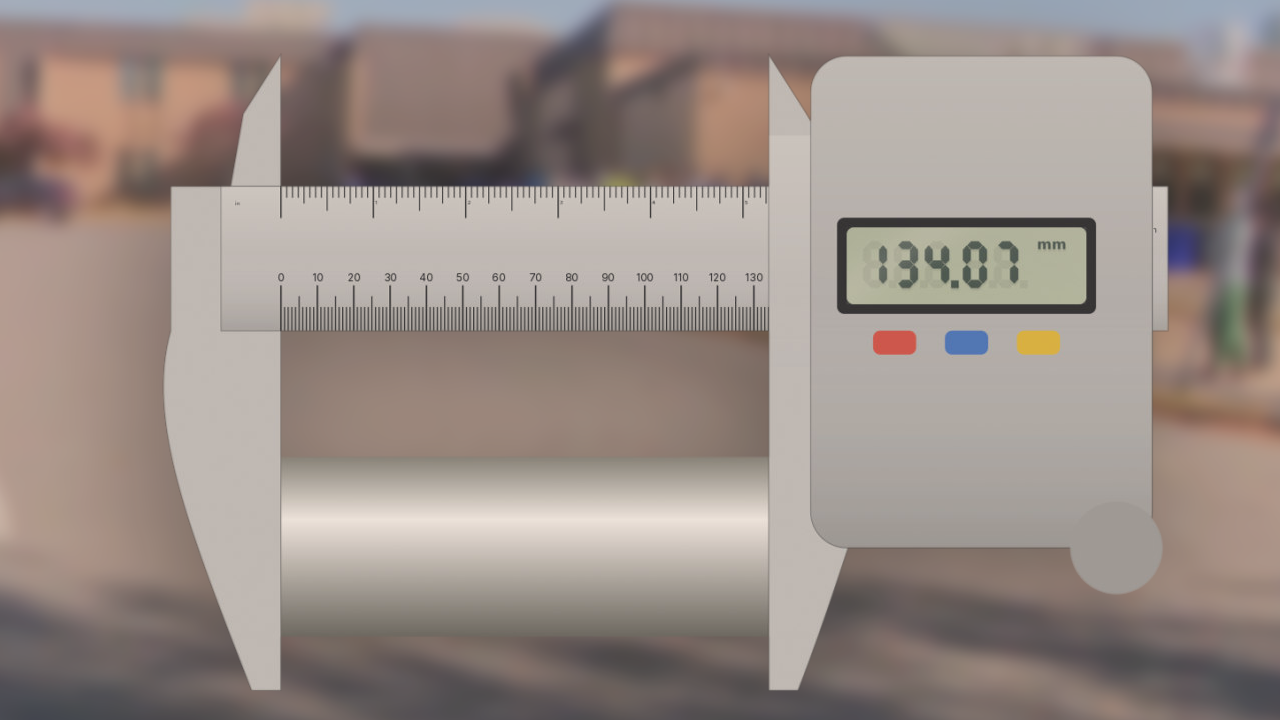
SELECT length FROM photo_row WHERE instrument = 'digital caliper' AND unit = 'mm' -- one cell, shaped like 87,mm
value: 134.07,mm
